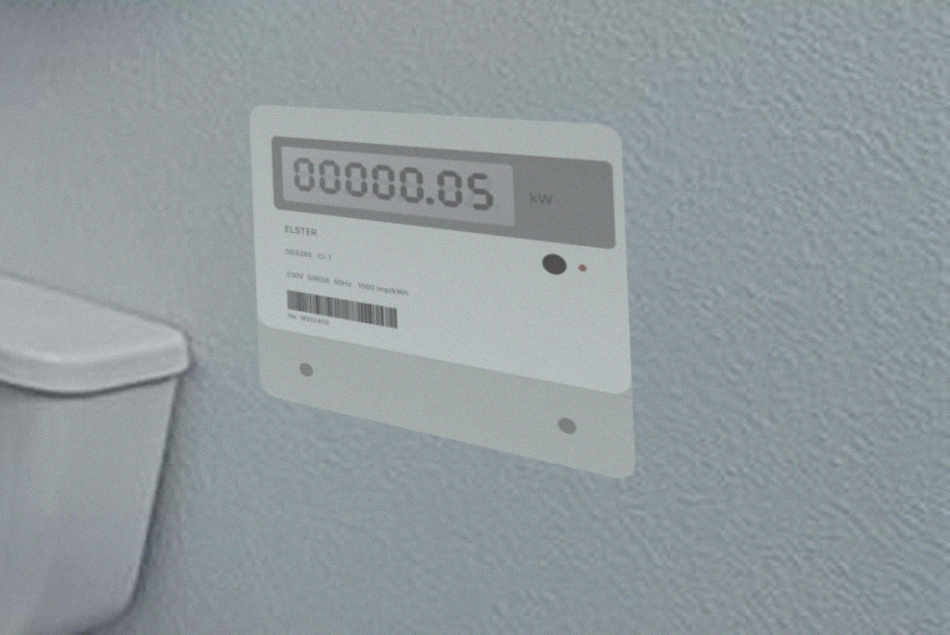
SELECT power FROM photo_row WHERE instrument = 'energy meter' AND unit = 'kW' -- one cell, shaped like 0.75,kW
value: 0.05,kW
